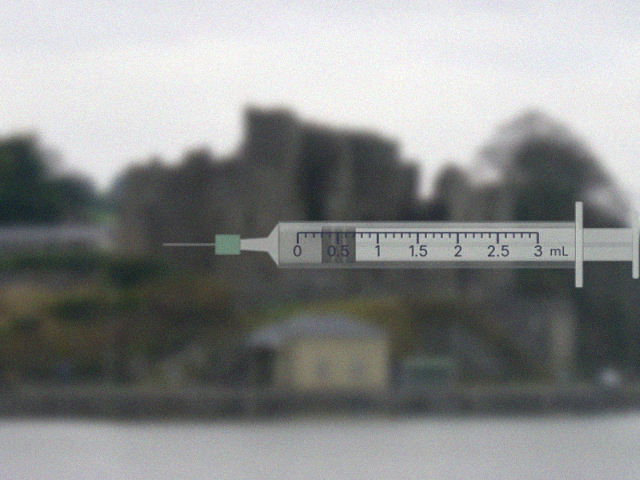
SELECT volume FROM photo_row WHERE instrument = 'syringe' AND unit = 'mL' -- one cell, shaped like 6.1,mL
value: 0.3,mL
